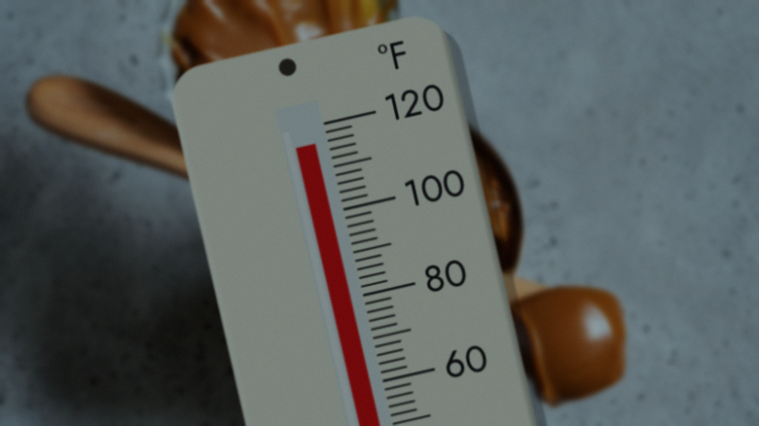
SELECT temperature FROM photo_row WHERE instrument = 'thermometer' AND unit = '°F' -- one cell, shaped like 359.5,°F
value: 116,°F
